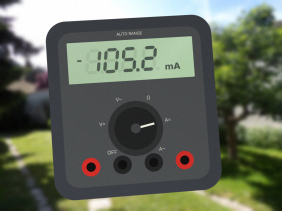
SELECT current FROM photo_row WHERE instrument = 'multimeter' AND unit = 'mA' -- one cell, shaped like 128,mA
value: -105.2,mA
